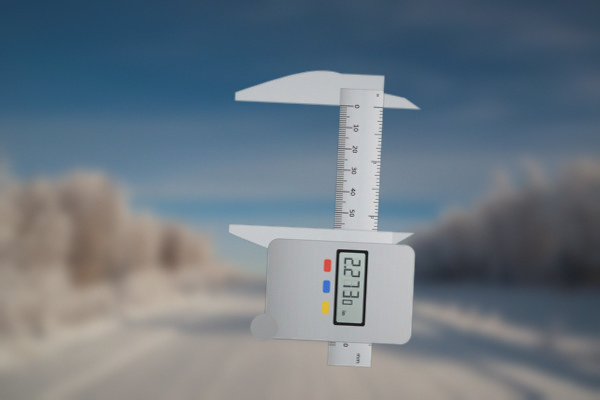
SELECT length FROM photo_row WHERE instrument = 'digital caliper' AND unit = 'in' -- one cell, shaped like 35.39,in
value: 2.2730,in
